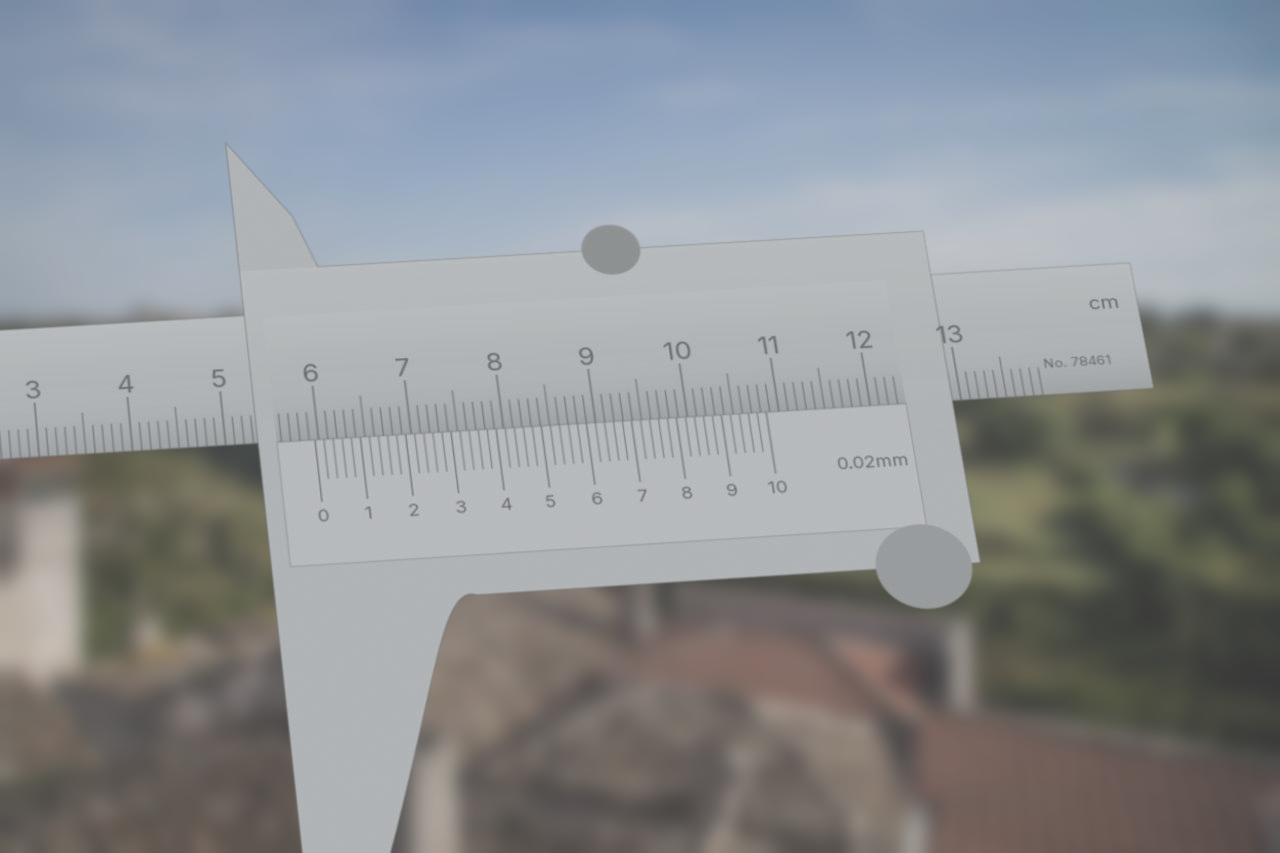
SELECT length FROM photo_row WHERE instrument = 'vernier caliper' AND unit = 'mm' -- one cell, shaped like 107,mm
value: 59.6,mm
